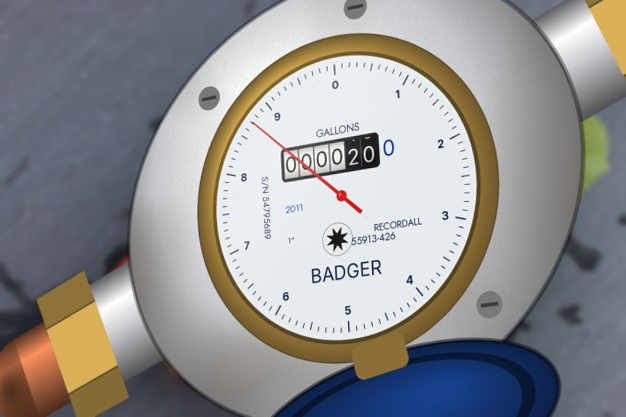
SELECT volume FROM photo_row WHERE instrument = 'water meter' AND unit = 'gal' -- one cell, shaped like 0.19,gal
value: 198.7,gal
